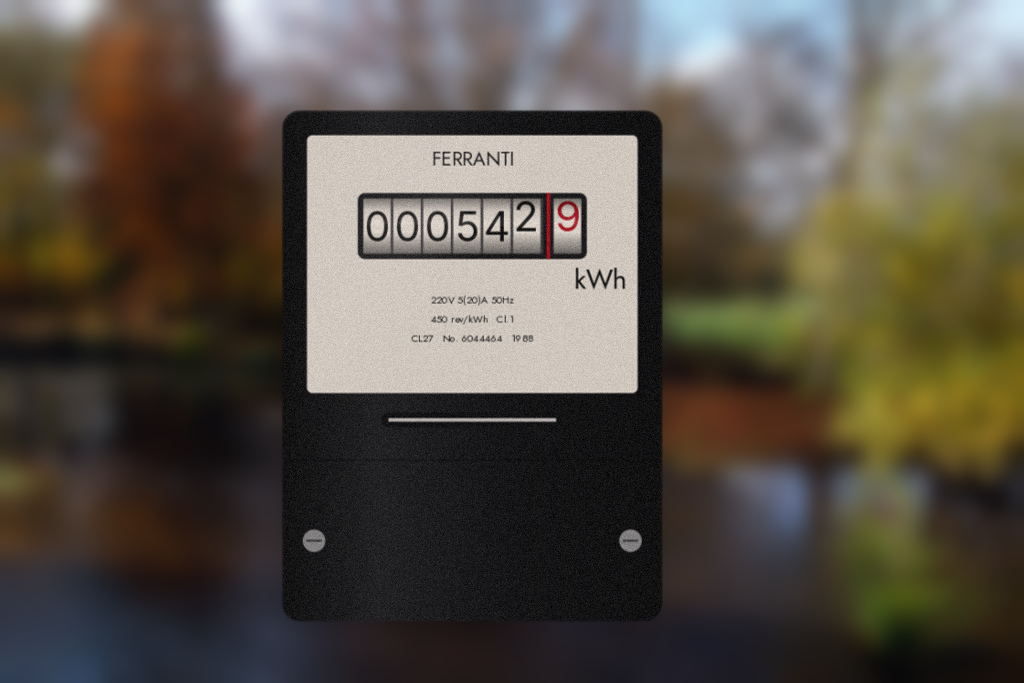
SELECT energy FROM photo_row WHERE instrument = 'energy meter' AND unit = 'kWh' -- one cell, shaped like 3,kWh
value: 542.9,kWh
